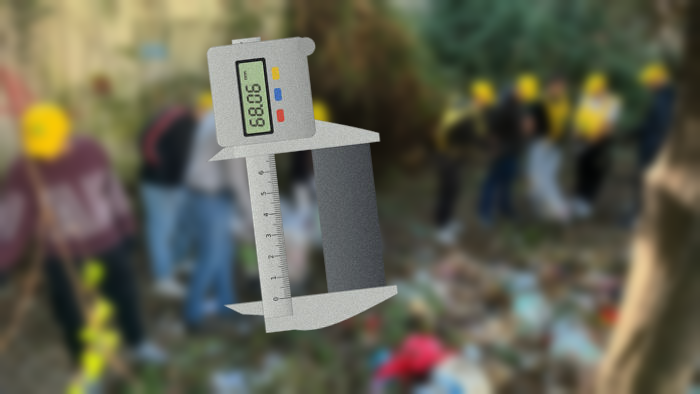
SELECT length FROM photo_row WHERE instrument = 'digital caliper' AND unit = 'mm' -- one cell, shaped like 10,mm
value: 68.06,mm
